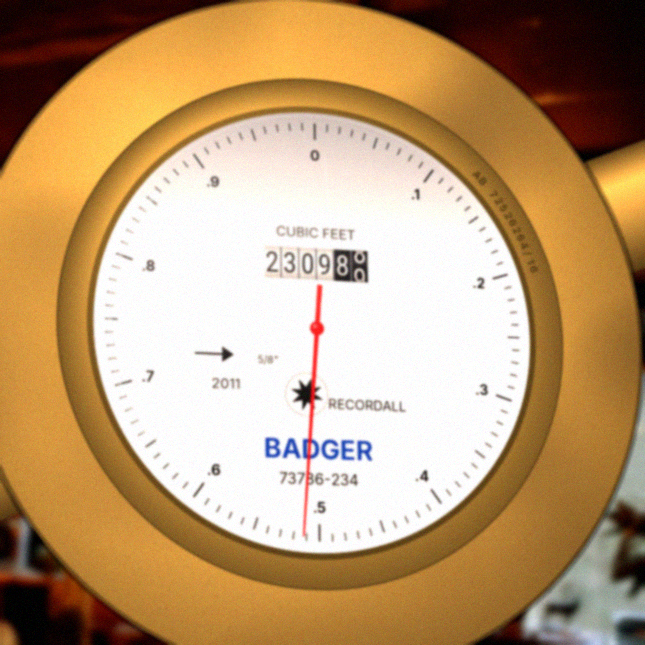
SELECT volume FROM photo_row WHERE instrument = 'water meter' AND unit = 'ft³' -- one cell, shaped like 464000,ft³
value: 230988.51,ft³
